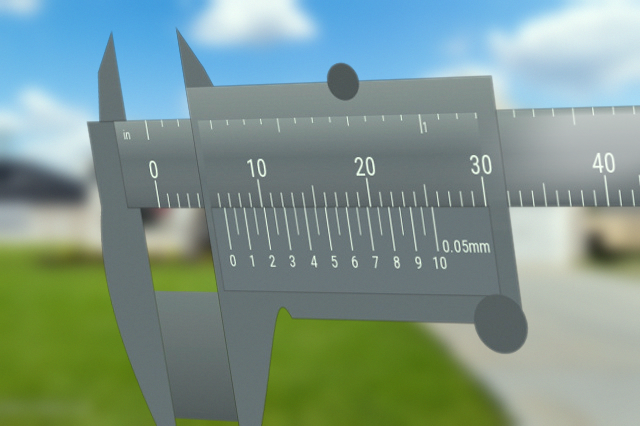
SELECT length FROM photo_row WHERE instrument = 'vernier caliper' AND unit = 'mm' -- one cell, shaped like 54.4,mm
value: 6.4,mm
